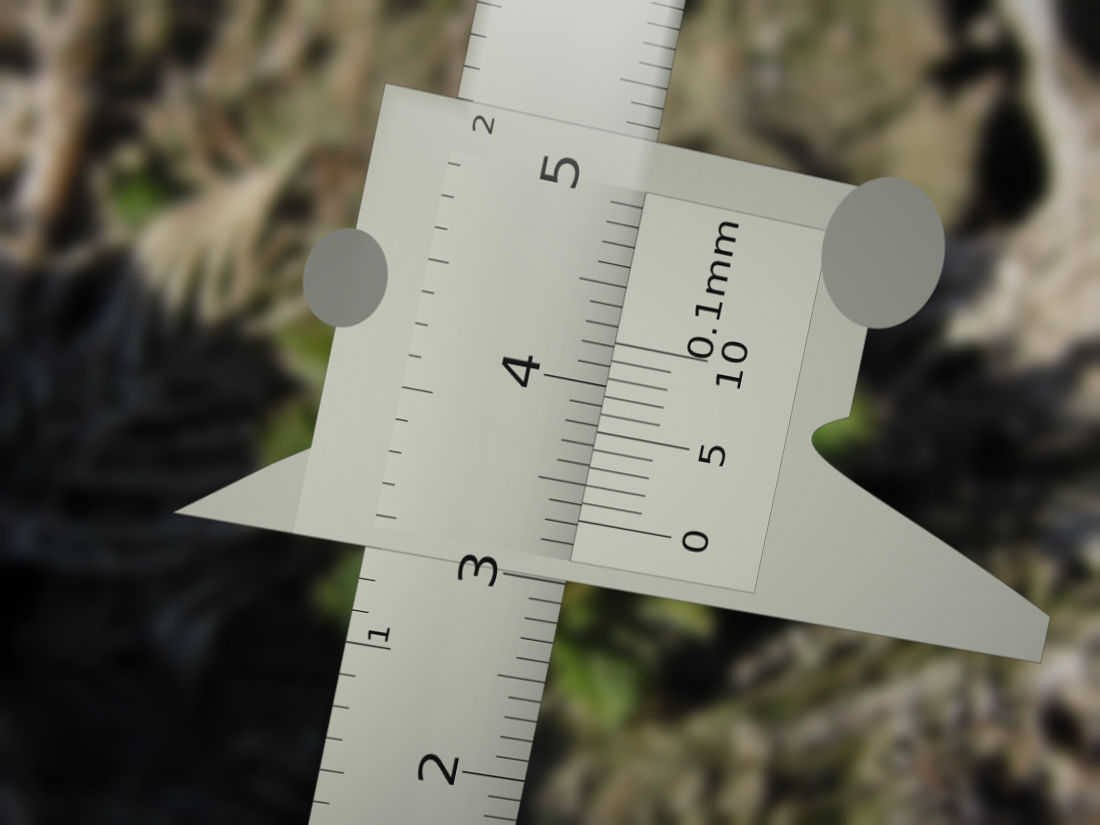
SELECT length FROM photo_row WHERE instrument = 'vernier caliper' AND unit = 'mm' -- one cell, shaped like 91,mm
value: 33.2,mm
